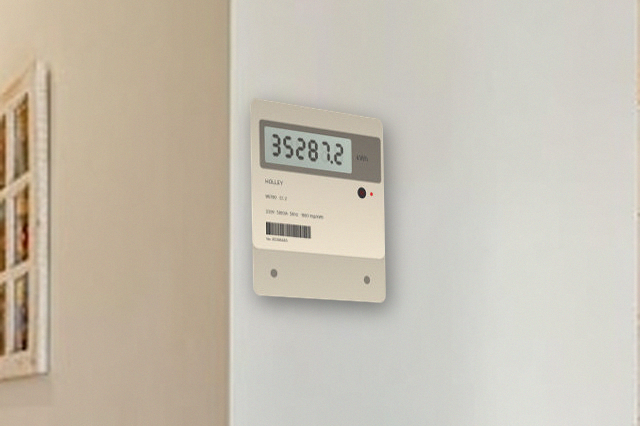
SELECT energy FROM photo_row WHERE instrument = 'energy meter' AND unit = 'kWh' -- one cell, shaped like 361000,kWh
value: 35287.2,kWh
